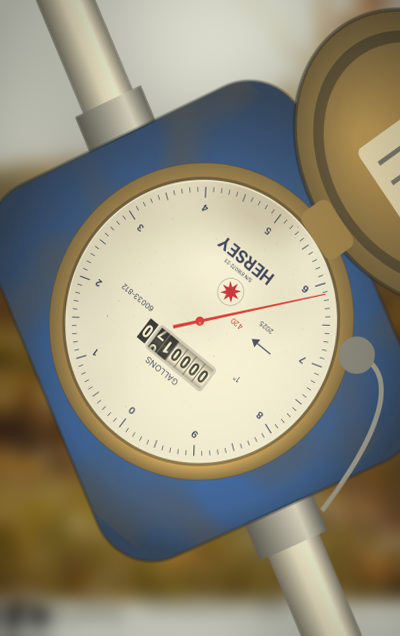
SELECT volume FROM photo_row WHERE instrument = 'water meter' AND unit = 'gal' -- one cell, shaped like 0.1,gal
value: 166.1,gal
